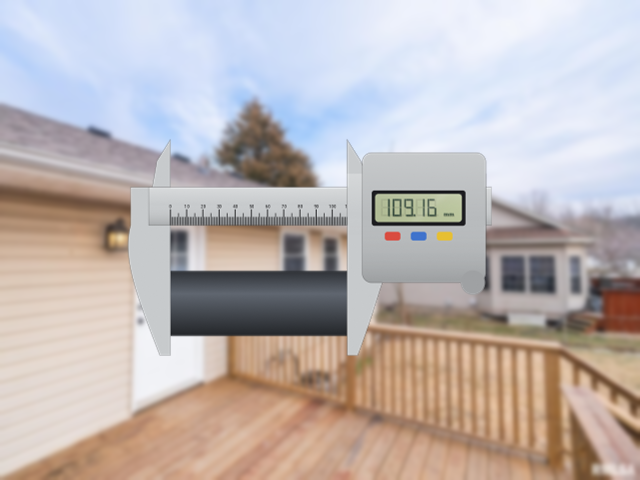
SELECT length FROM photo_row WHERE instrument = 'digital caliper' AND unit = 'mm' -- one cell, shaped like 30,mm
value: 109.16,mm
